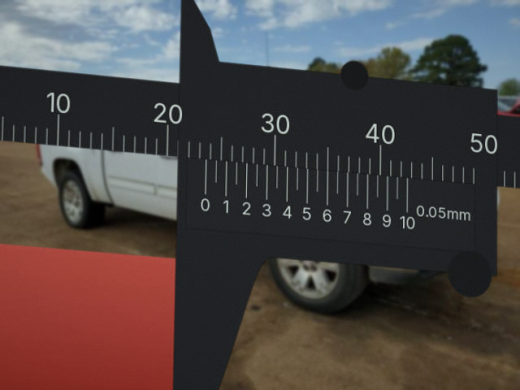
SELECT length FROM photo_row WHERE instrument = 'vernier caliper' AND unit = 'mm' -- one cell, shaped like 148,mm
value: 23.6,mm
